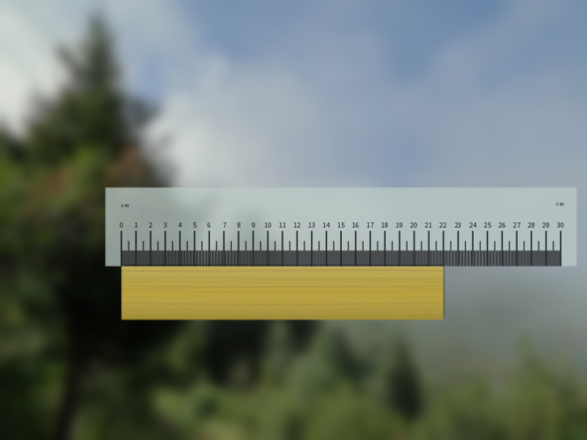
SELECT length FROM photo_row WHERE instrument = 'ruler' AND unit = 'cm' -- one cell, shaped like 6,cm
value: 22,cm
